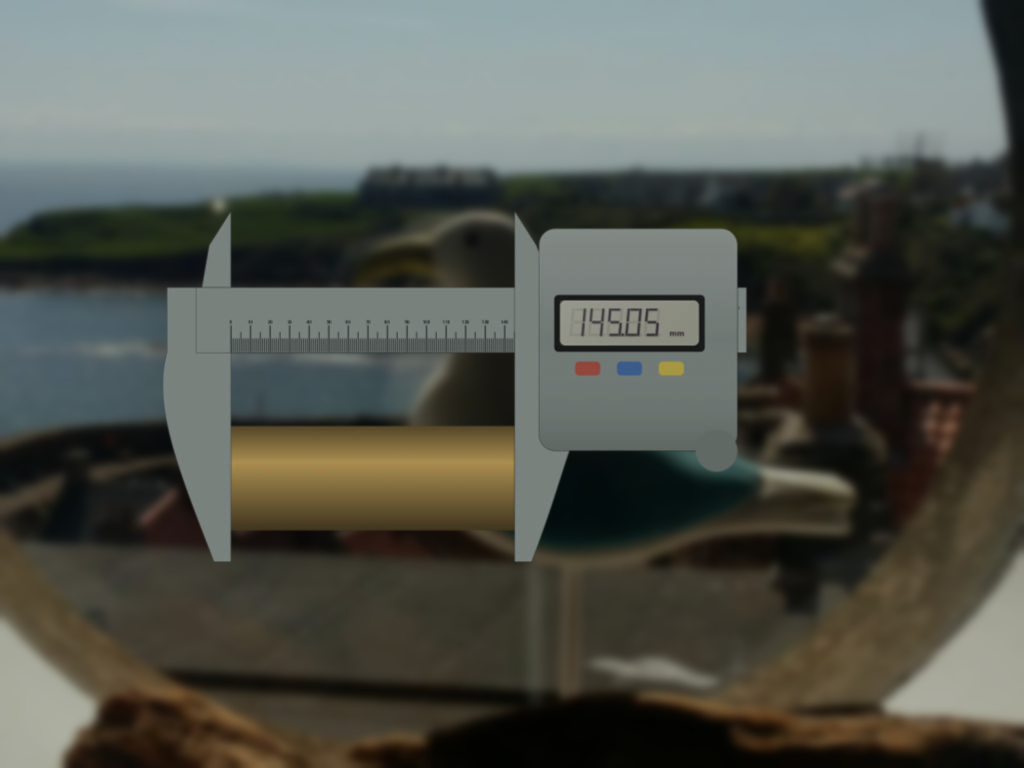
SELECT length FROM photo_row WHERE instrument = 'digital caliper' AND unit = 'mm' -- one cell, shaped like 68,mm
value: 145.05,mm
